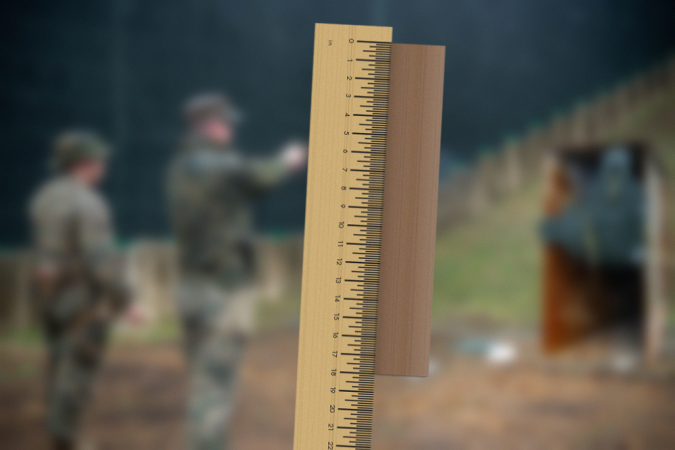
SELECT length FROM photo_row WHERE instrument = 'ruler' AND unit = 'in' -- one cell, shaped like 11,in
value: 18,in
